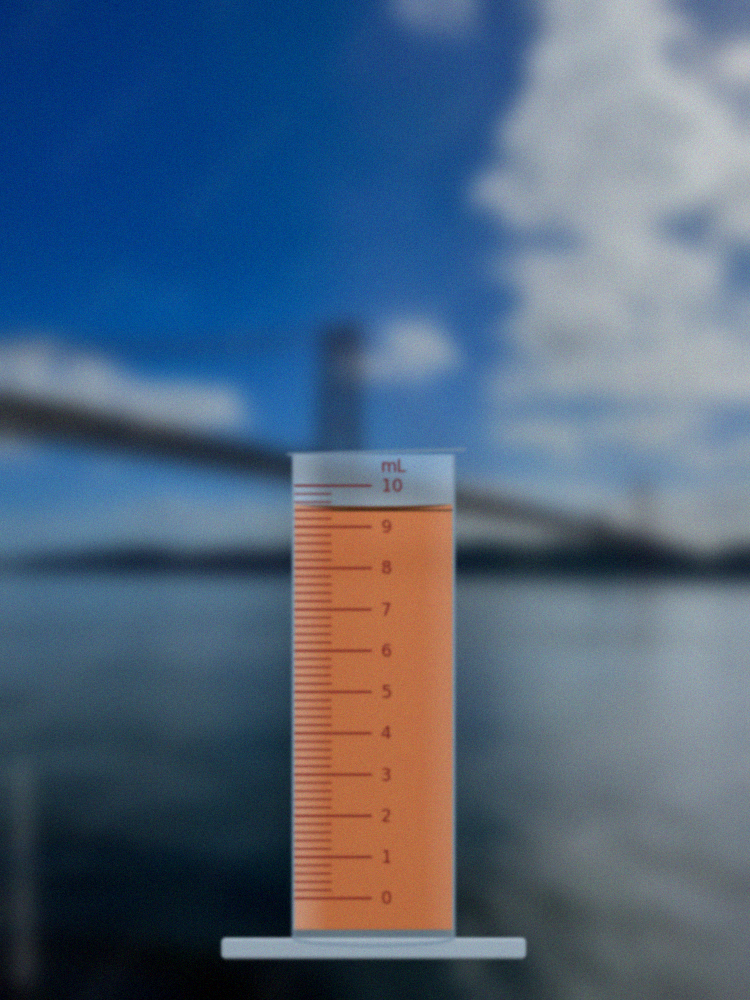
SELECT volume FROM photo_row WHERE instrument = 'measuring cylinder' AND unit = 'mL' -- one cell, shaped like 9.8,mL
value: 9.4,mL
